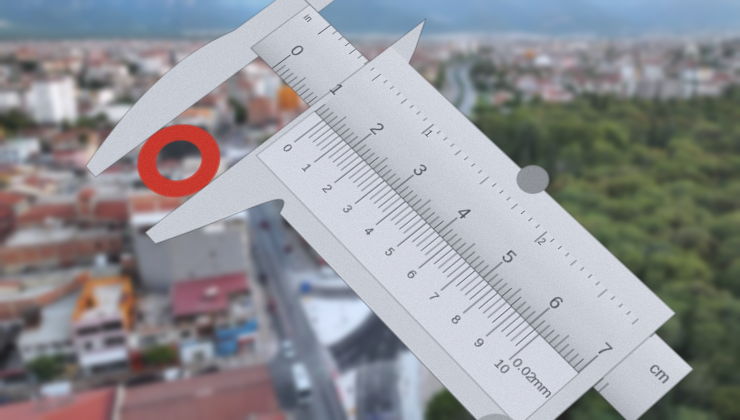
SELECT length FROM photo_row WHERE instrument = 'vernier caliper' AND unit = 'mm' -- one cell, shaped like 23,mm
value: 13.0,mm
